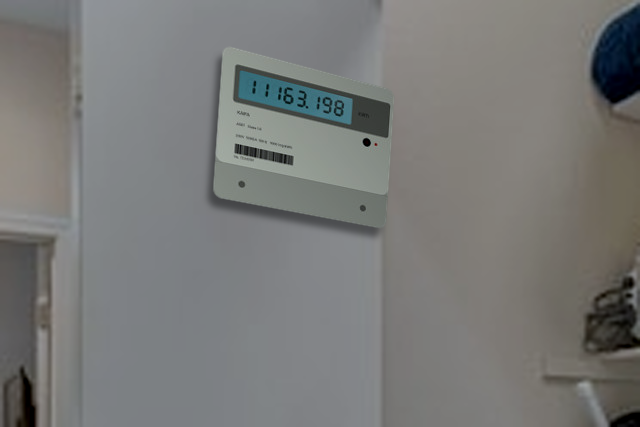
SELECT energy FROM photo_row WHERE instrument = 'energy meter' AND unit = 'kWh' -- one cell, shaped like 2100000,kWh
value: 11163.198,kWh
